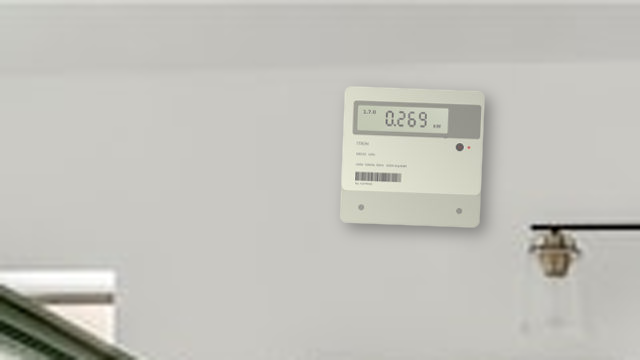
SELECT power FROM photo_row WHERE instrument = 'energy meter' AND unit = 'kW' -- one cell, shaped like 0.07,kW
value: 0.269,kW
